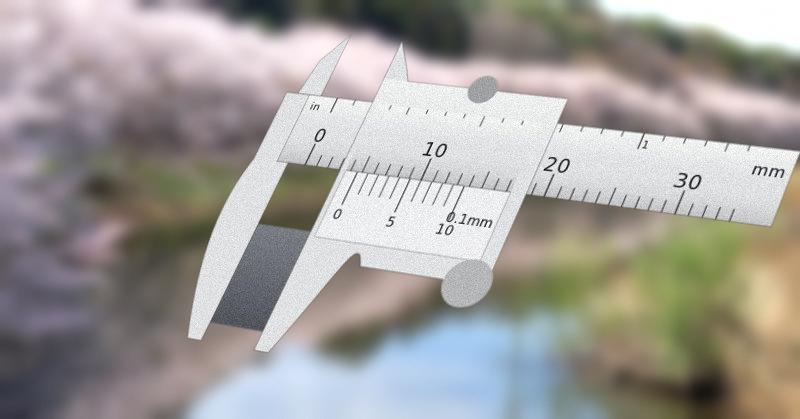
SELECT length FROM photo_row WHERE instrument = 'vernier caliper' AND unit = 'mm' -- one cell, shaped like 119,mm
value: 4.6,mm
